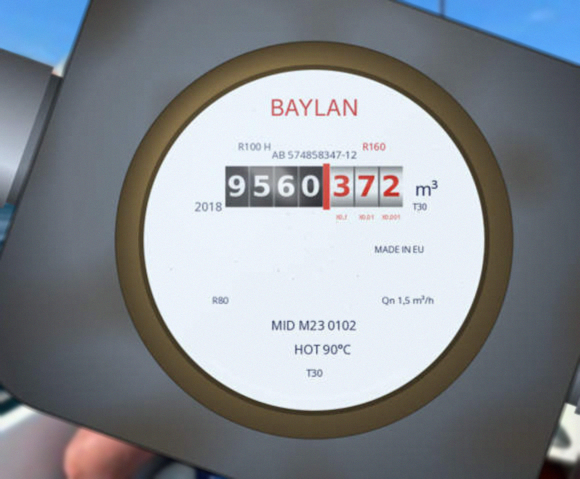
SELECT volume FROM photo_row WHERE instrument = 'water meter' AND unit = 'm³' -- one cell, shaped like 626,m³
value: 9560.372,m³
